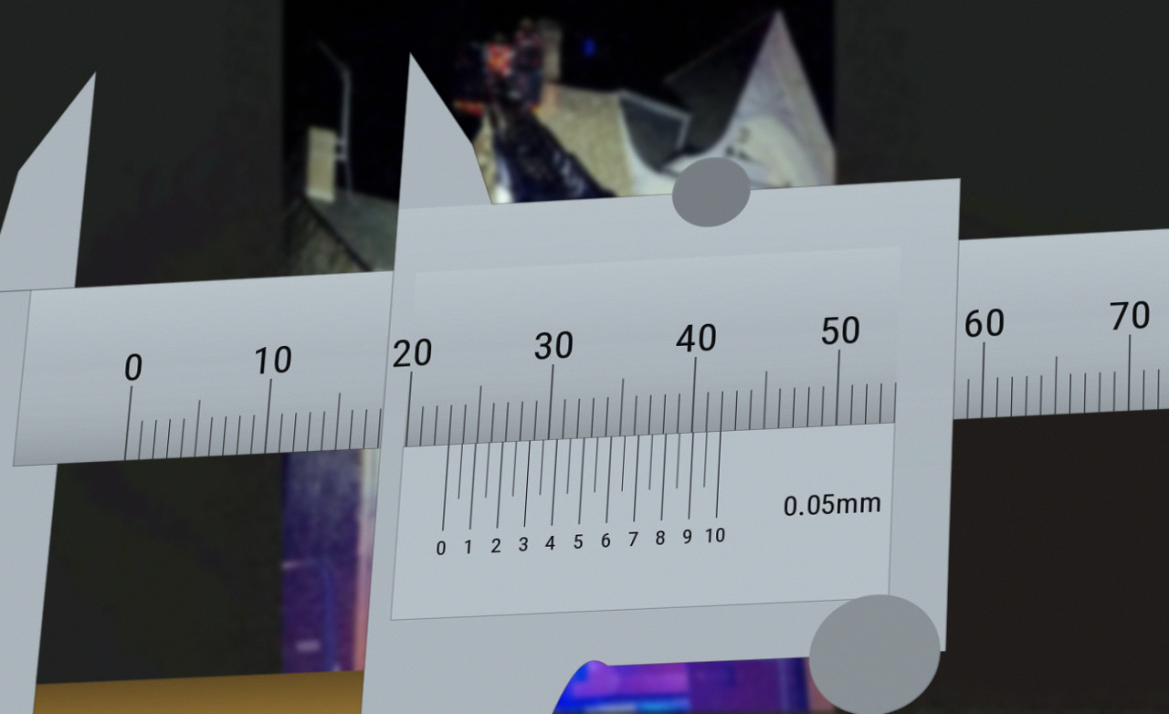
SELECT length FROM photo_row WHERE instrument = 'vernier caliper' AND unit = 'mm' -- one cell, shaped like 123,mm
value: 23.0,mm
